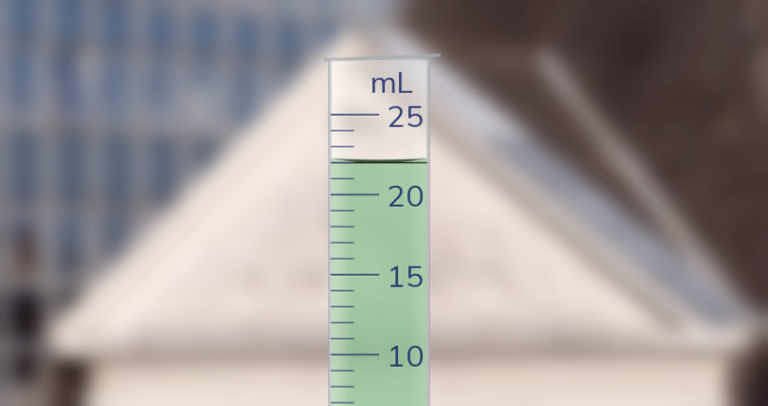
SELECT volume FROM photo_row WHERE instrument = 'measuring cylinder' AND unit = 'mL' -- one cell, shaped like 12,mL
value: 22,mL
